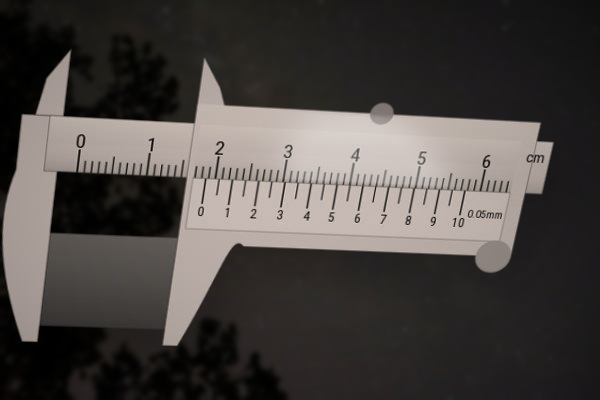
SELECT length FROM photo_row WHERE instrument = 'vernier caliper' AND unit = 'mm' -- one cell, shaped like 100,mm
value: 18.6,mm
